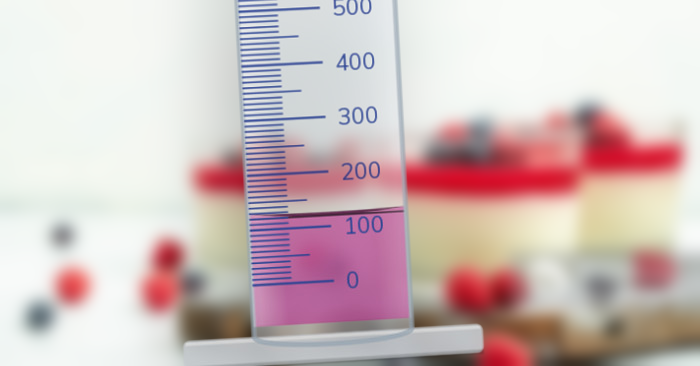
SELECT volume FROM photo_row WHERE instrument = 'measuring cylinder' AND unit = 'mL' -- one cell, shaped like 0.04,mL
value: 120,mL
